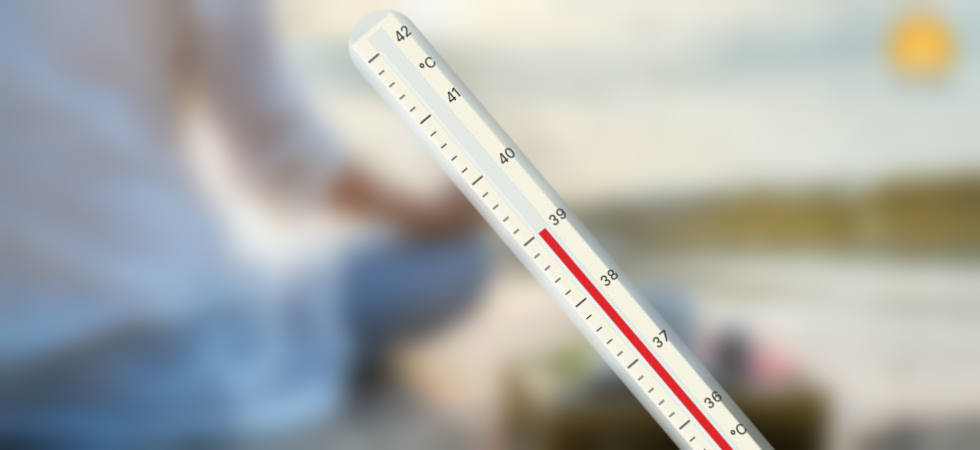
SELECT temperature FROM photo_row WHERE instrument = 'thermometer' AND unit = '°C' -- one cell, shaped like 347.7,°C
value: 39,°C
